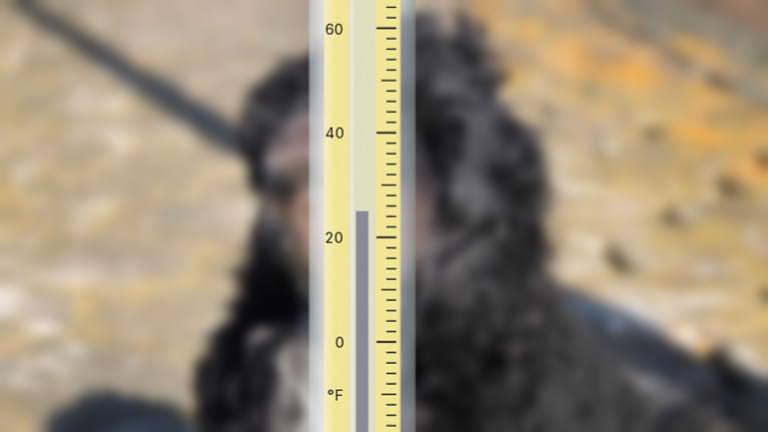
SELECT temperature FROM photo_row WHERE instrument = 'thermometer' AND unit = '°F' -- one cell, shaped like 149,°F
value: 25,°F
